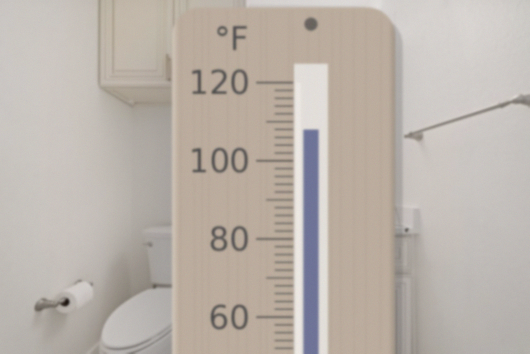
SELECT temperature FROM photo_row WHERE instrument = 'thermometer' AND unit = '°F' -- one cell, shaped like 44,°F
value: 108,°F
